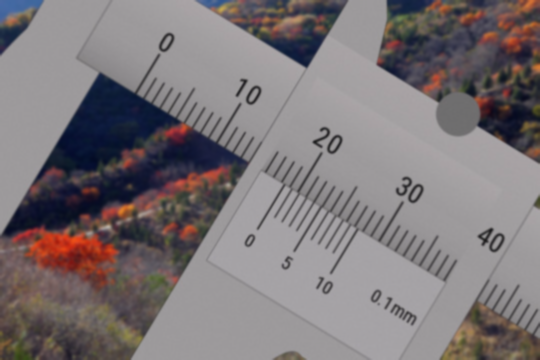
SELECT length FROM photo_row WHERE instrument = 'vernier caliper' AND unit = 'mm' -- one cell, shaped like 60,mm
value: 18.4,mm
